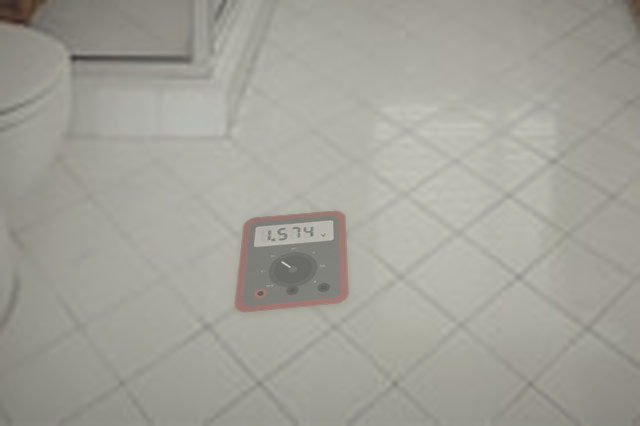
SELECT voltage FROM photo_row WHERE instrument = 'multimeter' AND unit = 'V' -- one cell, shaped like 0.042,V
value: 1.574,V
